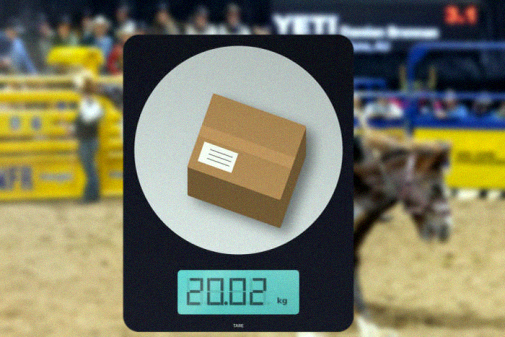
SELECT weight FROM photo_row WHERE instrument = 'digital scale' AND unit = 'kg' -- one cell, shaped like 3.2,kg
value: 20.02,kg
